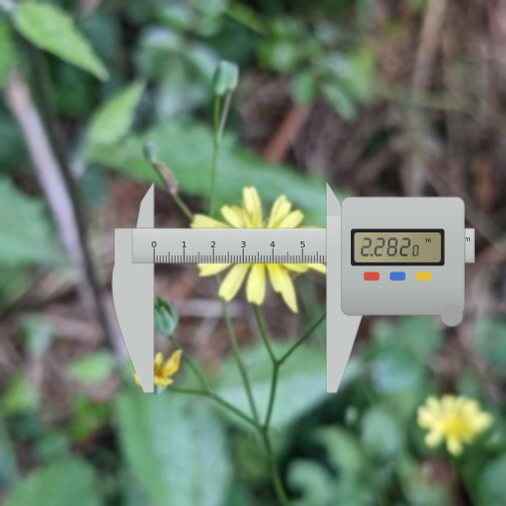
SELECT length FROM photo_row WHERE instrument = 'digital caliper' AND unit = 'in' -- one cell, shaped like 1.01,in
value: 2.2820,in
